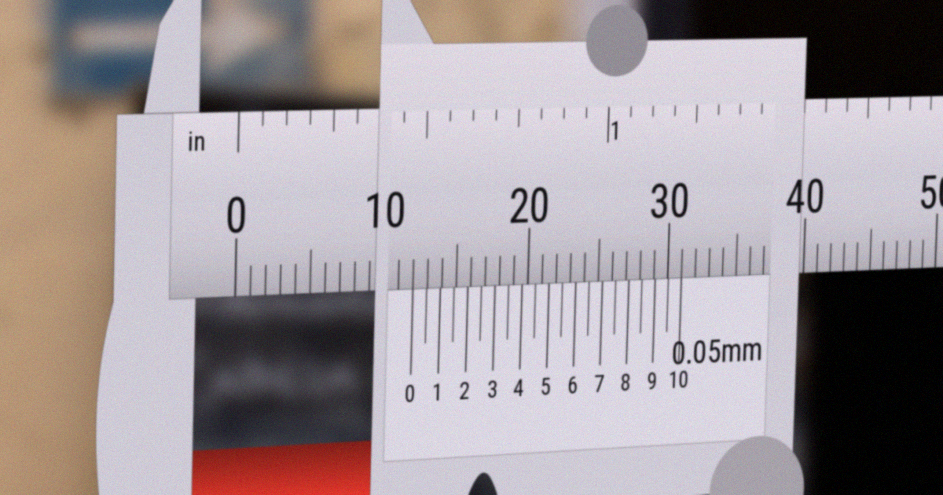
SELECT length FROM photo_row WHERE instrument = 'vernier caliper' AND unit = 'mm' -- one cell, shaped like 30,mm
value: 12.0,mm
